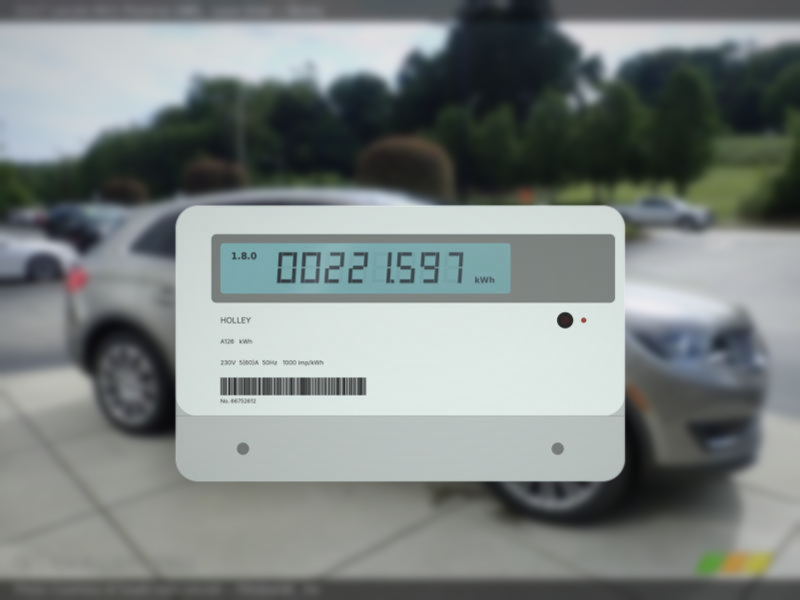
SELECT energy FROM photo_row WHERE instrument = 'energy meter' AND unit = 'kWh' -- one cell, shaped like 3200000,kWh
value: 221.597,kWh
